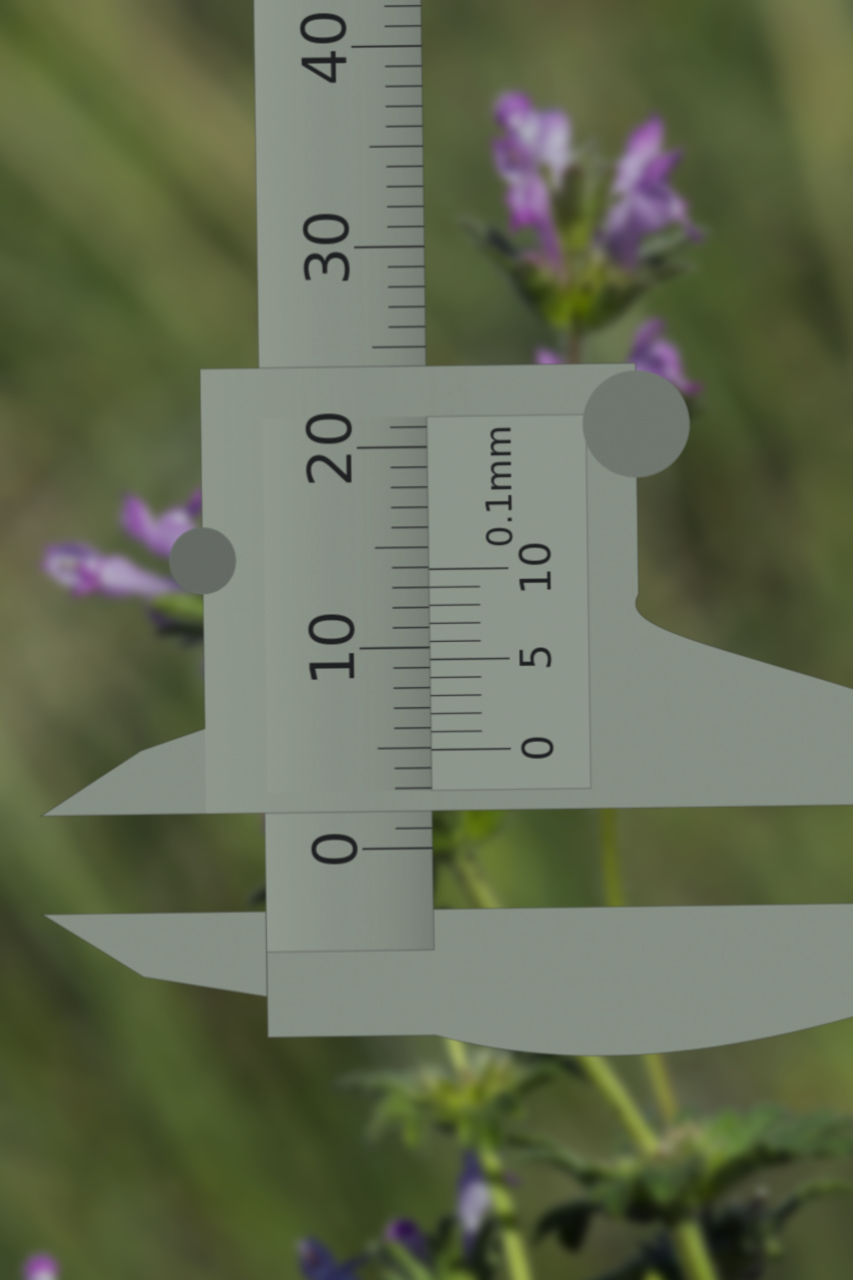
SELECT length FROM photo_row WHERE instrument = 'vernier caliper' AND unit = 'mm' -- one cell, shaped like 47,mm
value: 4.9,mm
